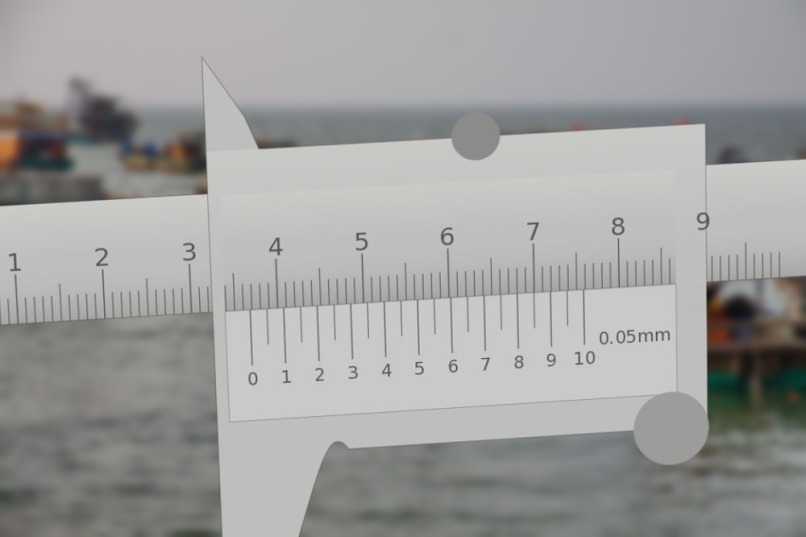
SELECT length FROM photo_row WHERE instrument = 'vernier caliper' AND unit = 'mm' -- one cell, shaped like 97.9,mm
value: 36.8,mm
